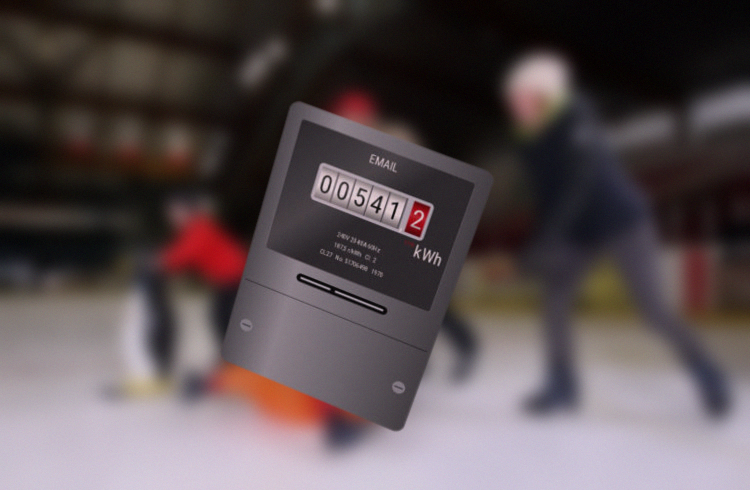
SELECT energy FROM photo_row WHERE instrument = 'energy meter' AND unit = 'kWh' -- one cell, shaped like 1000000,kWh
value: 541.2,kWh
